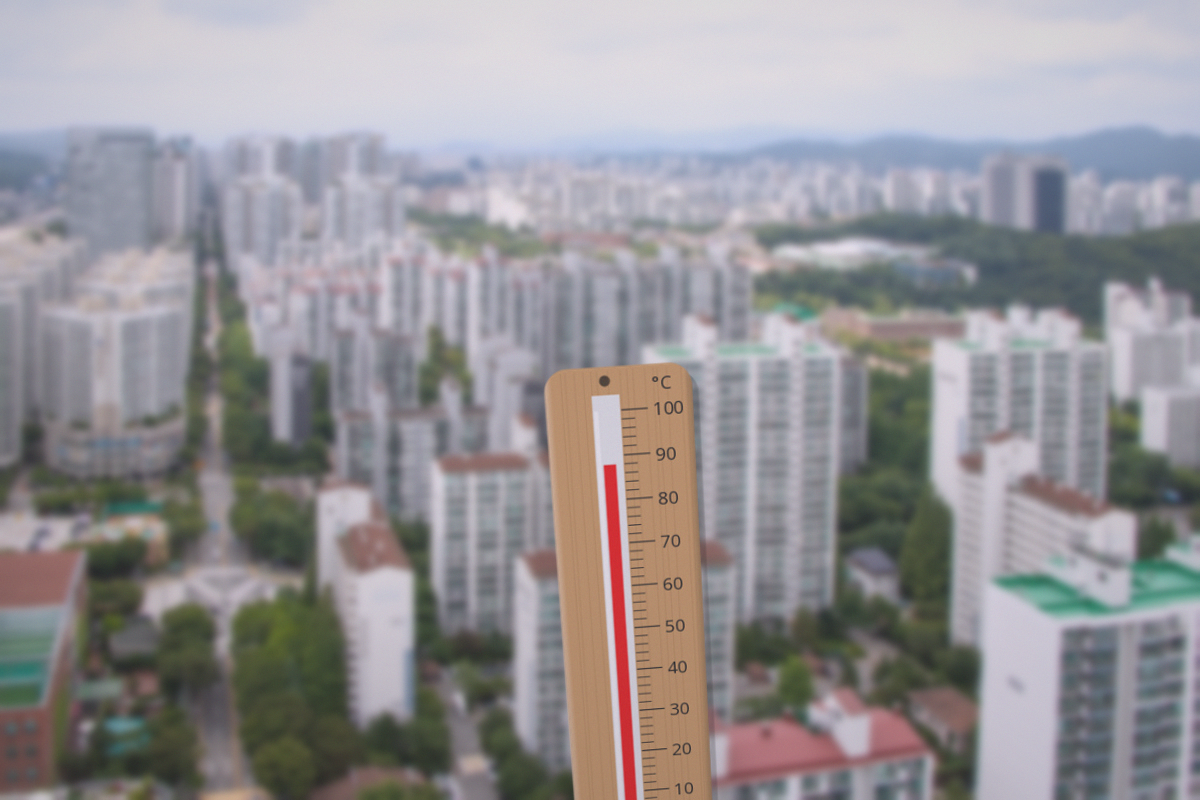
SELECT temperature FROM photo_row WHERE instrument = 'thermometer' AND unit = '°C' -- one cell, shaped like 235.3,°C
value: 88,°C
